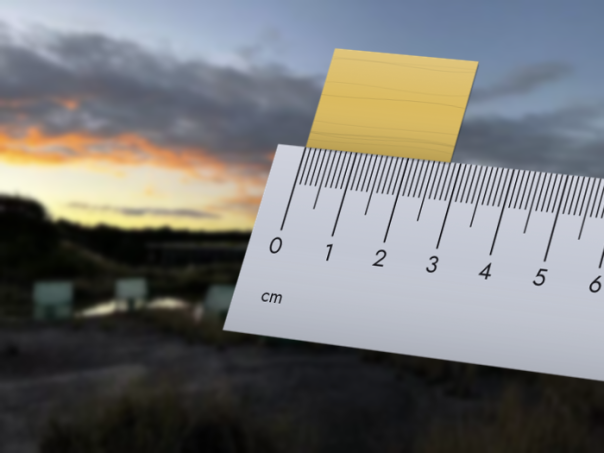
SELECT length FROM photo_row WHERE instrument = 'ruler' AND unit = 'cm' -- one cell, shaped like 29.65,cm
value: 2.8,cm
